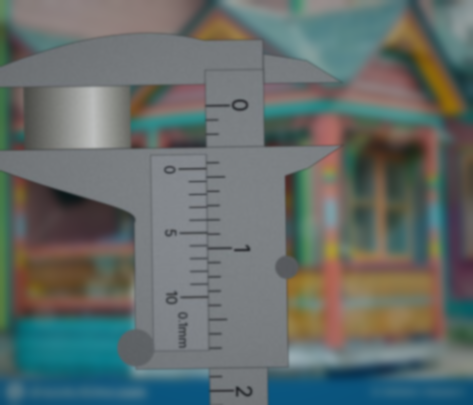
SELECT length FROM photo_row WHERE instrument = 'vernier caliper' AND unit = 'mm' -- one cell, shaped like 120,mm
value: 4.4,mm
